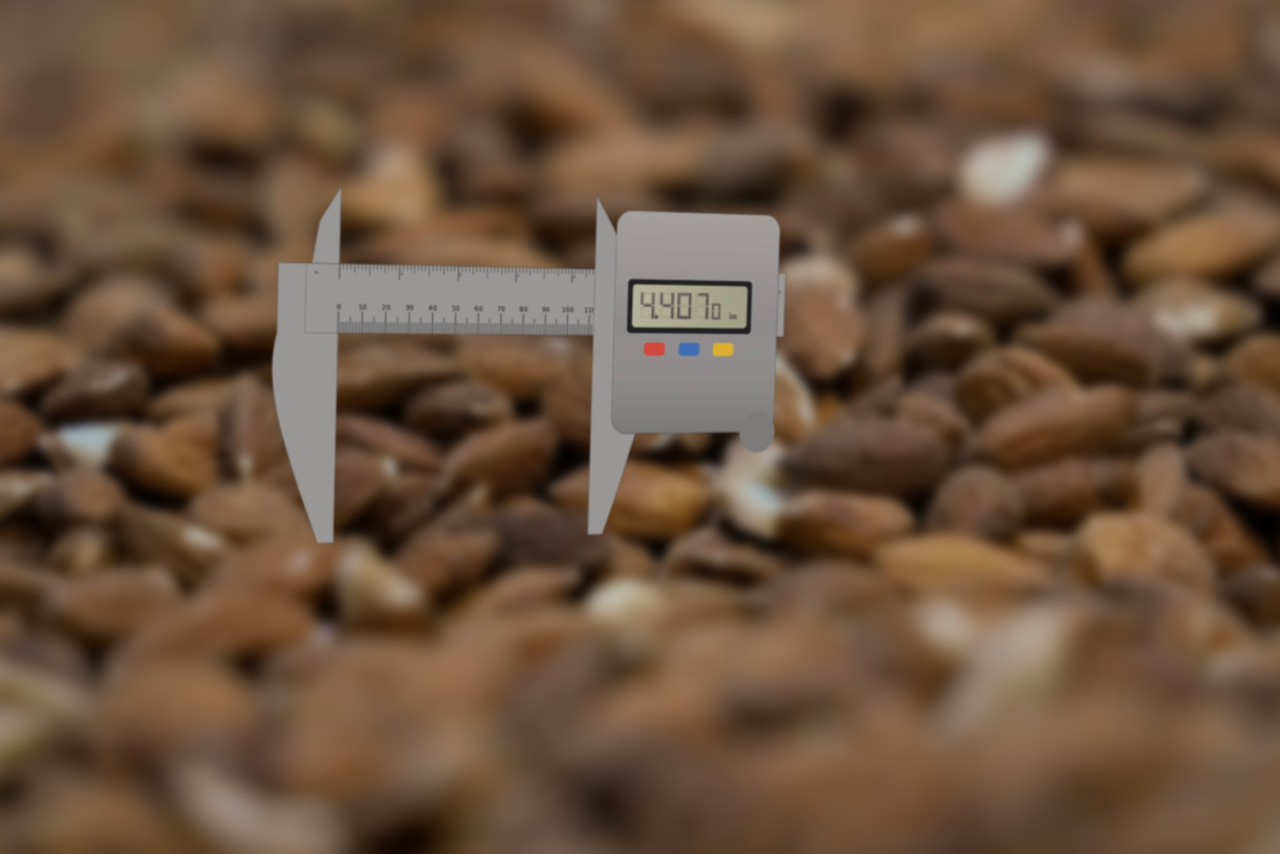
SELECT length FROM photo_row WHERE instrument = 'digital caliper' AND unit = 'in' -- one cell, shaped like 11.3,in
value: 4.4070,in
